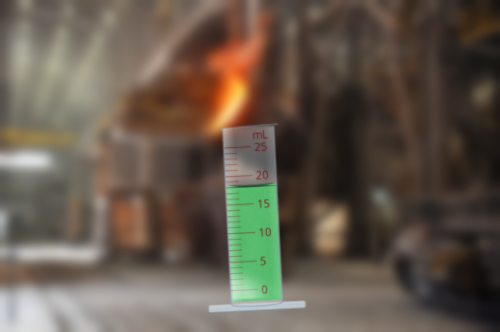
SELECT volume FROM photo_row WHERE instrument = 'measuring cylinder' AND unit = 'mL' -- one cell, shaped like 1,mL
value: 18,mL
